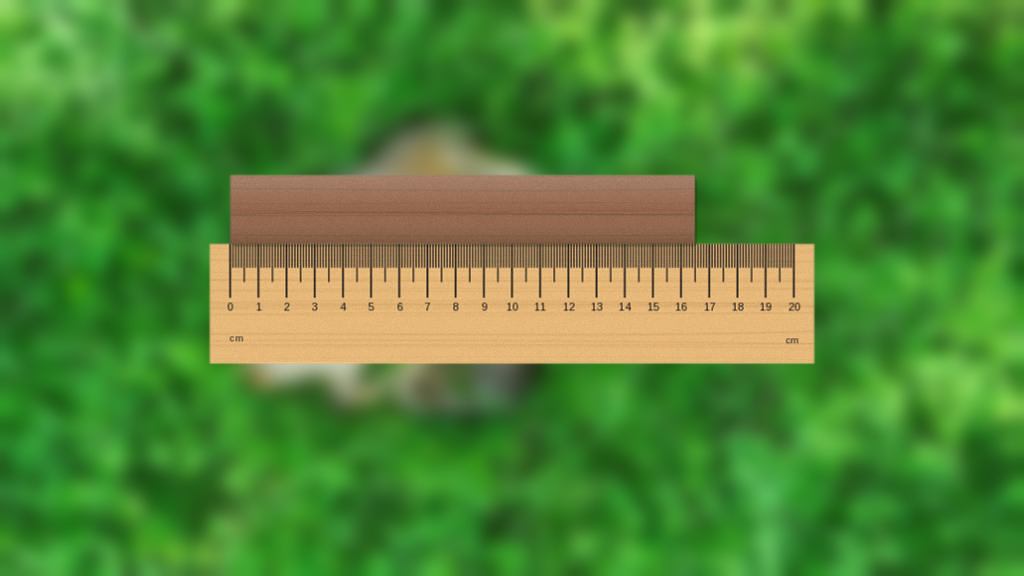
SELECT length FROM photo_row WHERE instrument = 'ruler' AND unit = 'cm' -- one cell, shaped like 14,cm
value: 16.5,cm
